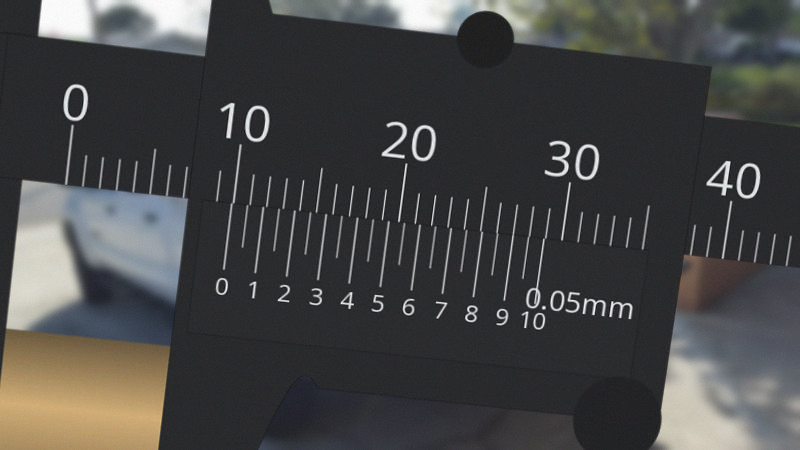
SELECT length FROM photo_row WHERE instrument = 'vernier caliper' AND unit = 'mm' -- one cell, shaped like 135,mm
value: 9.9,mm
